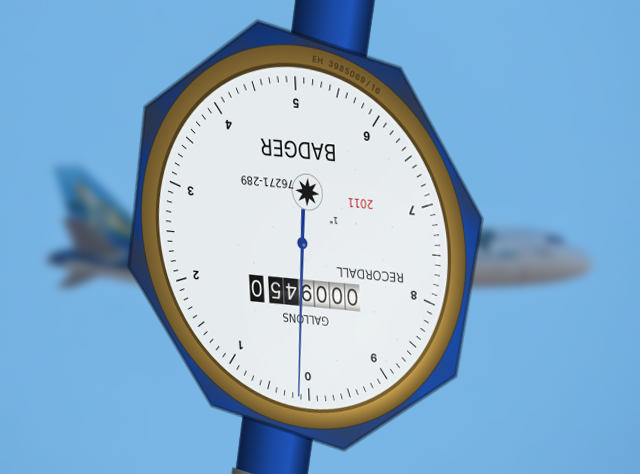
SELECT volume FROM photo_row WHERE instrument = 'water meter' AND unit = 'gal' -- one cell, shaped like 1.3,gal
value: 9450.1,gal
